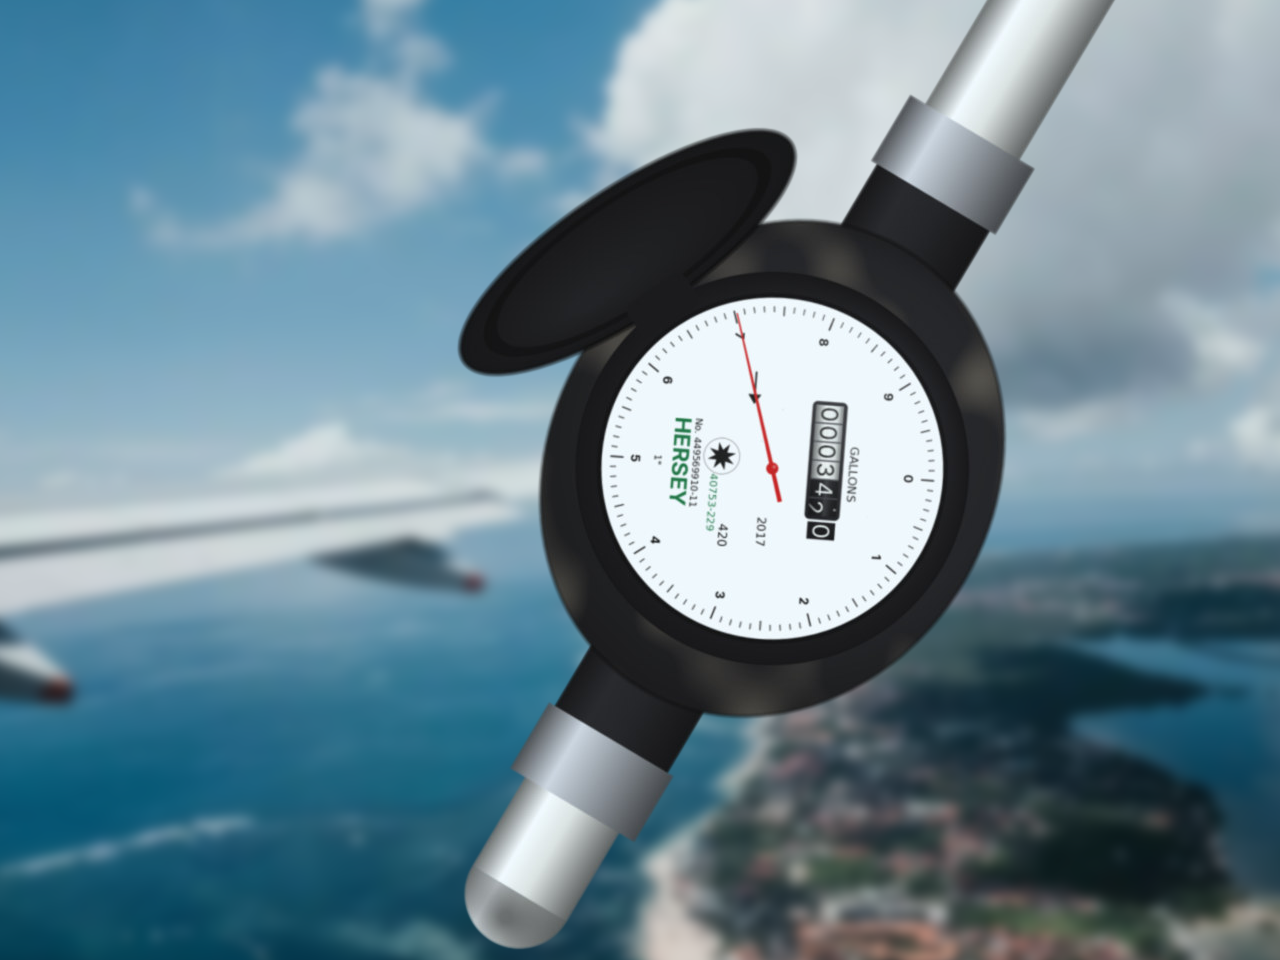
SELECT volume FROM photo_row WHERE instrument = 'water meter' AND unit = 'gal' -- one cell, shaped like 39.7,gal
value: 3417.0,gal
